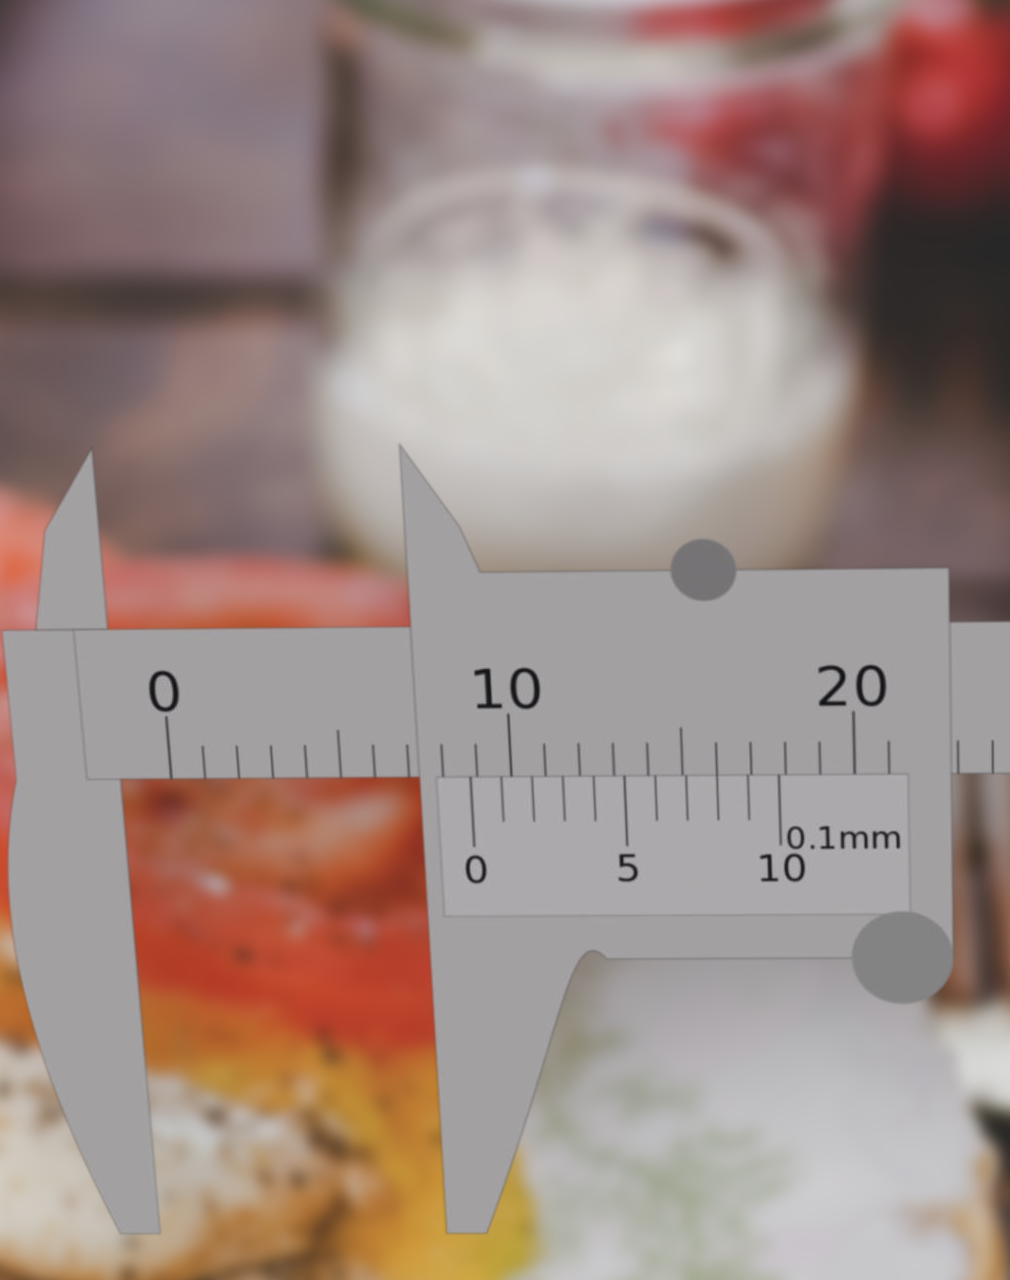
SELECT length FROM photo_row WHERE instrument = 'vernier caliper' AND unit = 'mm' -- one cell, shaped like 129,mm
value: 8.8,mm
